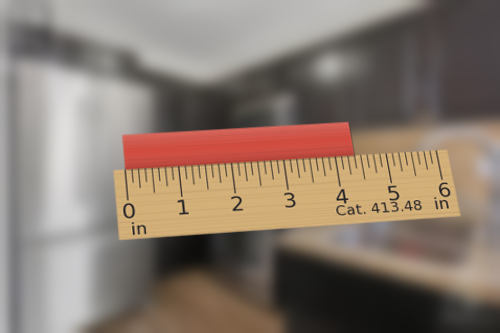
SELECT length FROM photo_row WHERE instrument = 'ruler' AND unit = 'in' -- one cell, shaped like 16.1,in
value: 4.375,in
